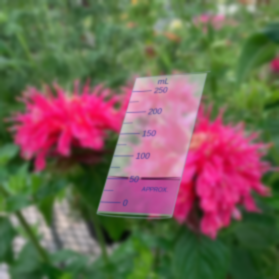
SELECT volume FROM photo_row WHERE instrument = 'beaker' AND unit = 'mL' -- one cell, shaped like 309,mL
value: 50,mL
